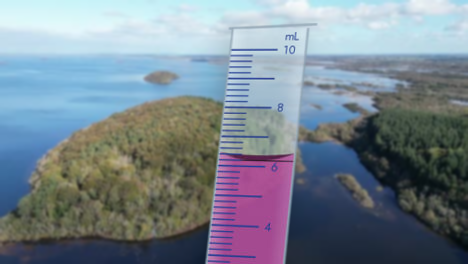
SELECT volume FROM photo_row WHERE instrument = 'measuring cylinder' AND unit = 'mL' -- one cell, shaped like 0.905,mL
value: 6.2,mL
